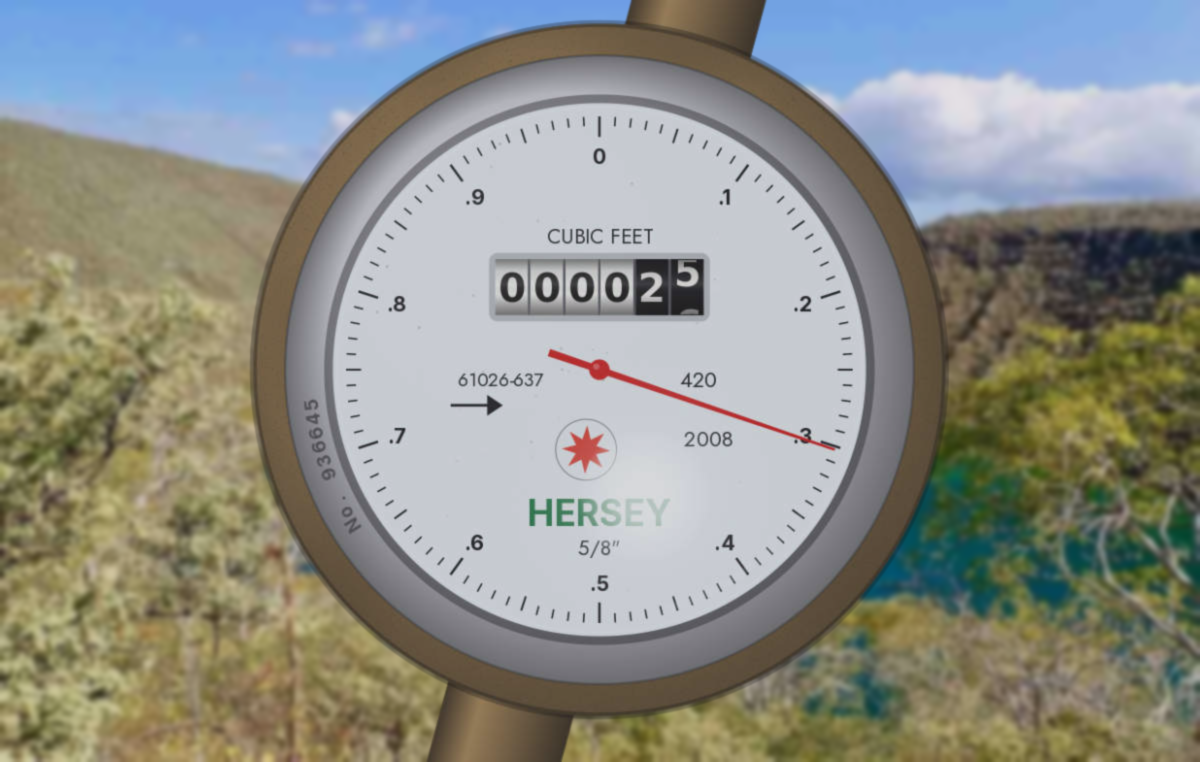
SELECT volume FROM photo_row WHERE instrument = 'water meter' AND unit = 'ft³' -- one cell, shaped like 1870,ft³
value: 25.30,ft³
